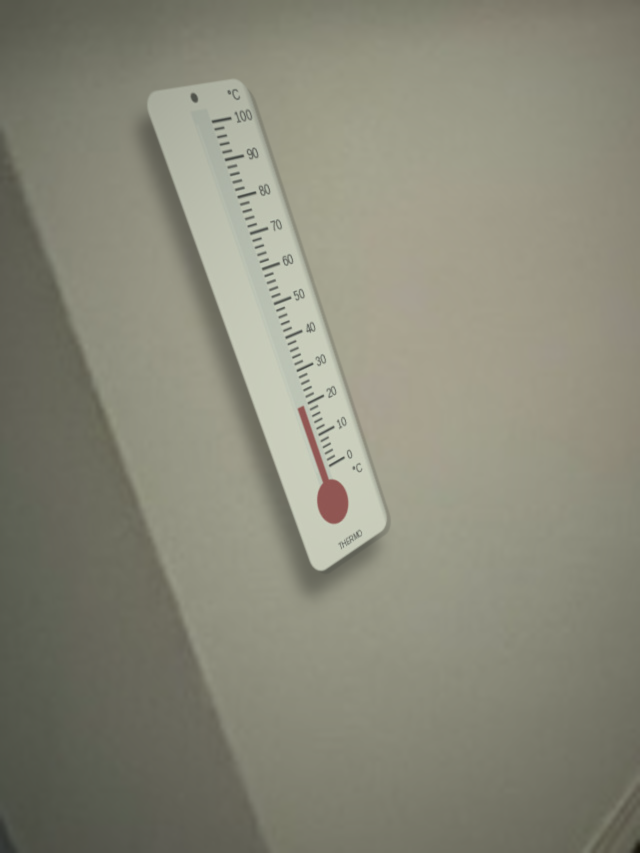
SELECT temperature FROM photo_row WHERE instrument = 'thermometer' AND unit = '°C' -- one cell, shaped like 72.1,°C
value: 20,°C
